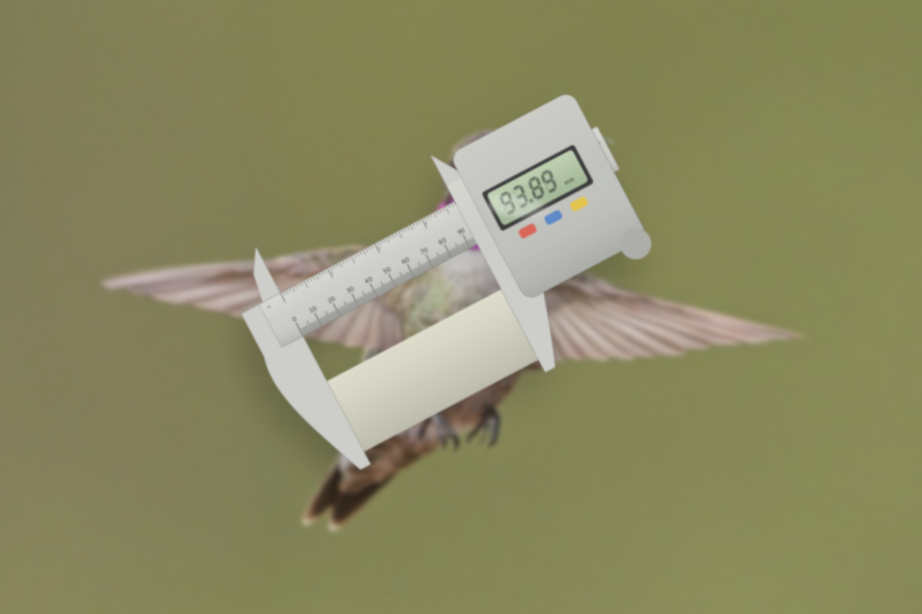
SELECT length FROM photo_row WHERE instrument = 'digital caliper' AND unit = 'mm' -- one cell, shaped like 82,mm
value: 93.89,mm
